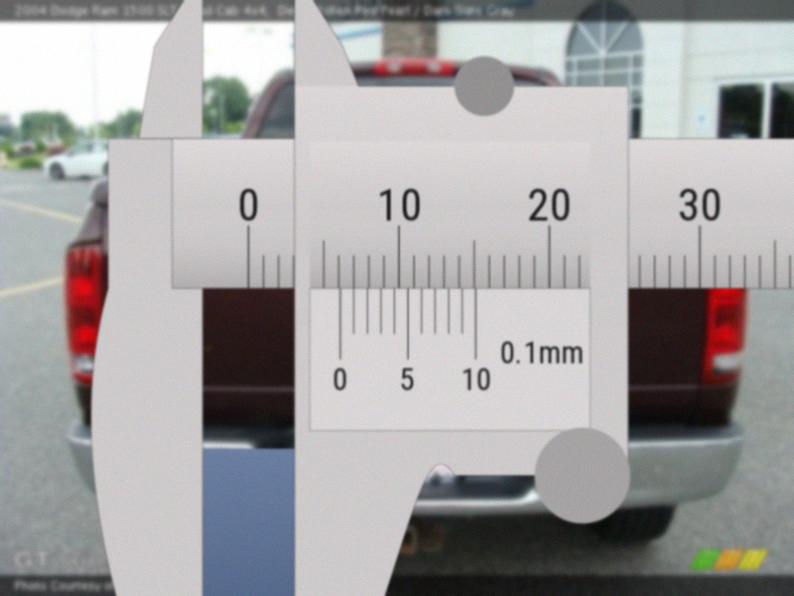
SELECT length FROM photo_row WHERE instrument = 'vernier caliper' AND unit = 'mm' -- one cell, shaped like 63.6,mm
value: 6.1,mm
